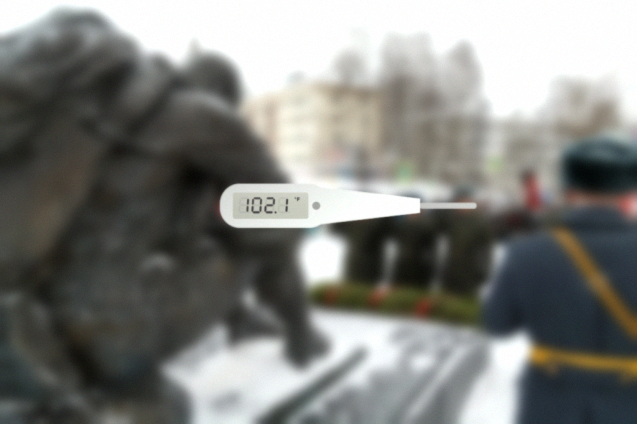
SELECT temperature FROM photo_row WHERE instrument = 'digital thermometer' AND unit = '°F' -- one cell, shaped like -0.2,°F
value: 102.1,°F
